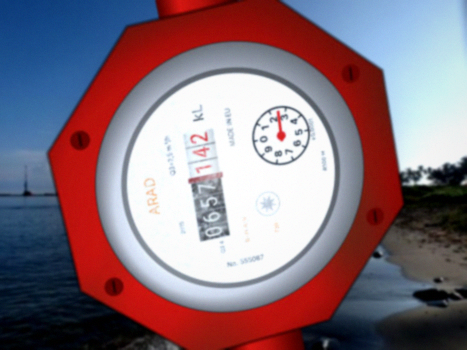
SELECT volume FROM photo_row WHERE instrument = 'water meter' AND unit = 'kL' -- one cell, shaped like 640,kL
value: 657.1422,kL
